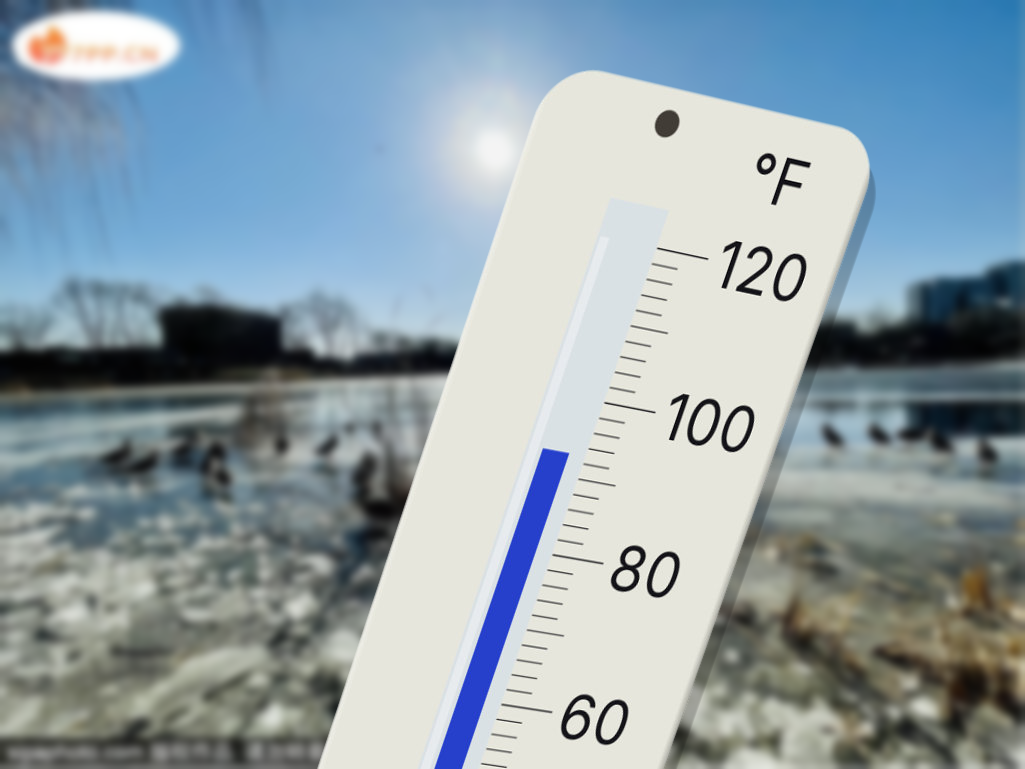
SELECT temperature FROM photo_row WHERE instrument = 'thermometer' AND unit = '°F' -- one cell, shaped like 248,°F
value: 93,°F
